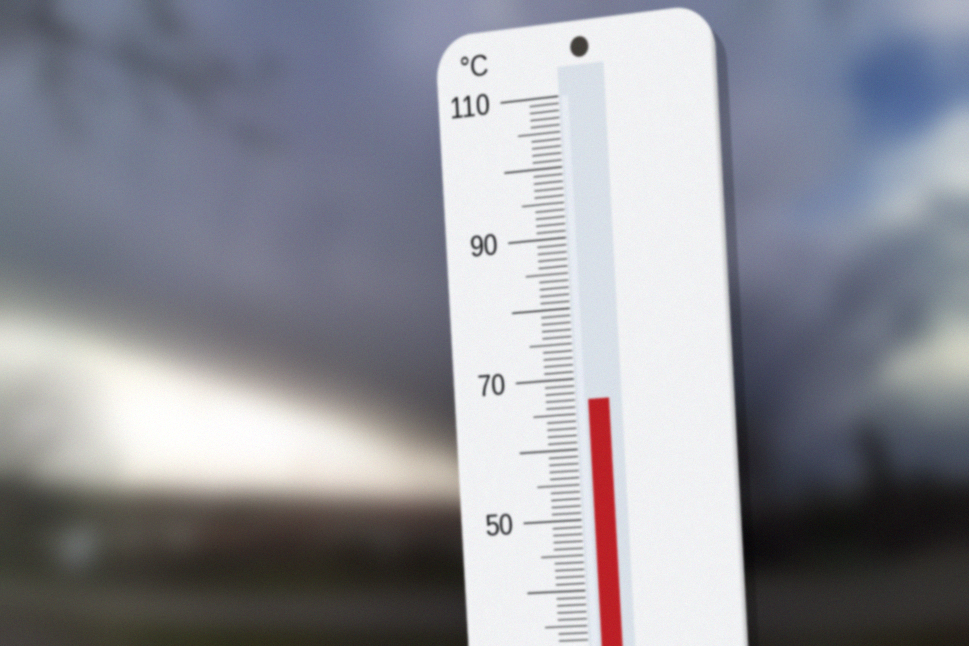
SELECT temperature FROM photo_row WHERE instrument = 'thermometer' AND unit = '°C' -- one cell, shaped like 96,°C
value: 67,°C
